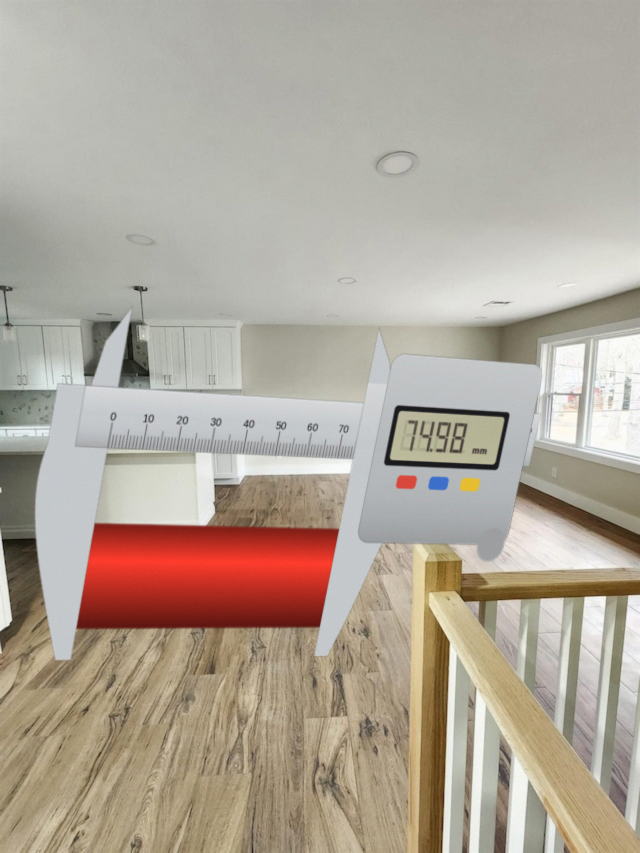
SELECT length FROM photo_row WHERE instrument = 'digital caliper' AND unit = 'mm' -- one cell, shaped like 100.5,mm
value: 74.98,mm
